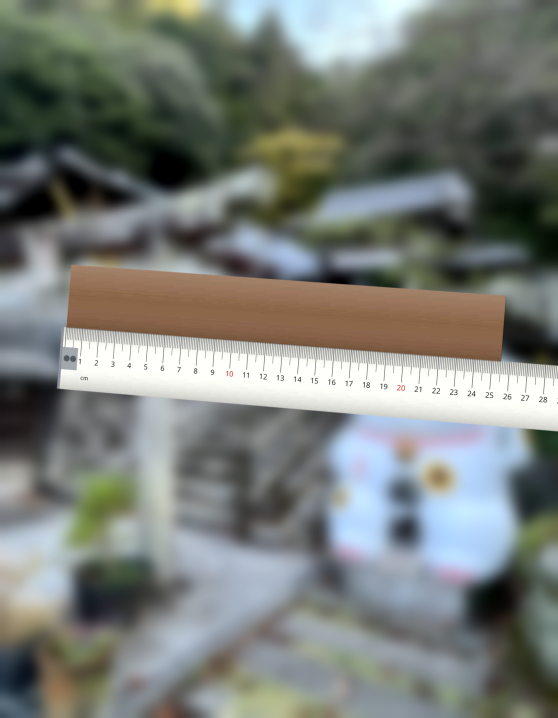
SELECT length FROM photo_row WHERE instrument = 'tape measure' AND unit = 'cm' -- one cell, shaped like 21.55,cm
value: 25.5,cm
